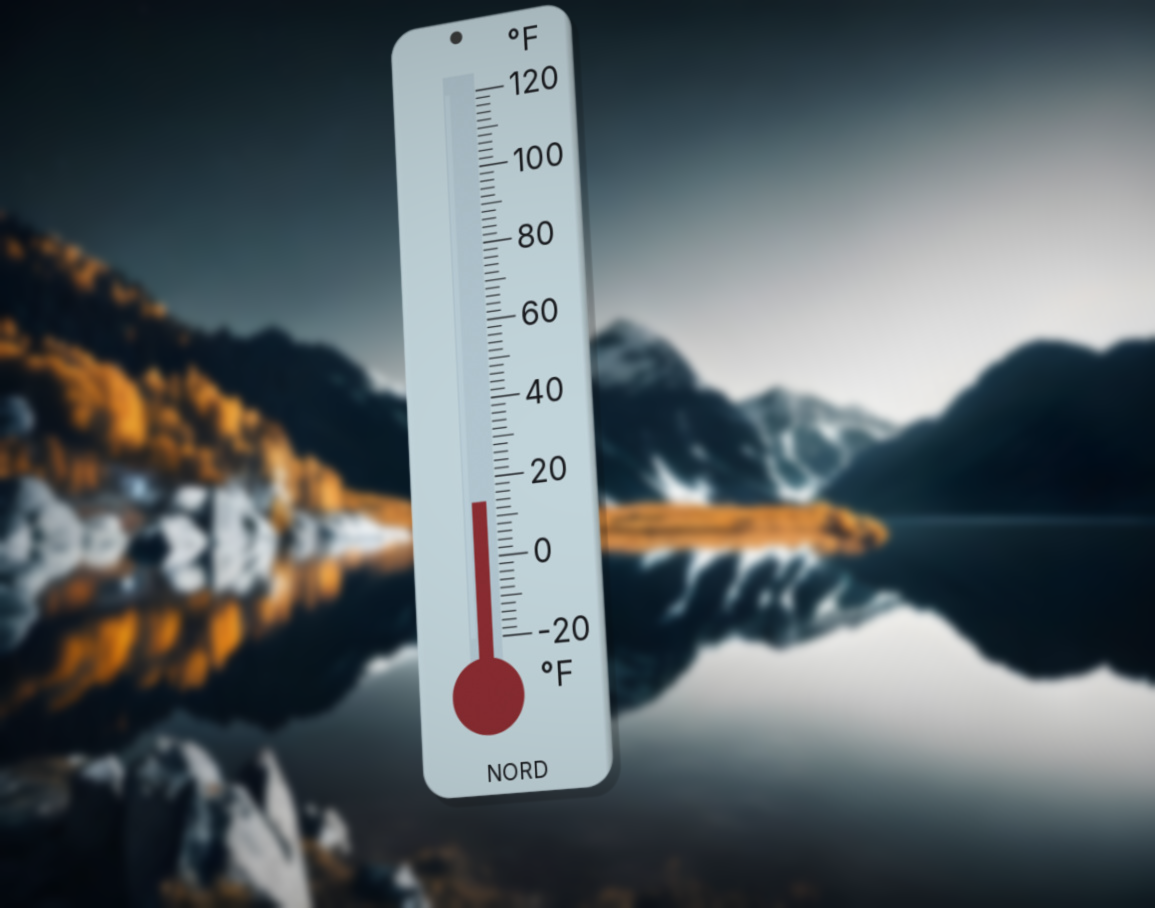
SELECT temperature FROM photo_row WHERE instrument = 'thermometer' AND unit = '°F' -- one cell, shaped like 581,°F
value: 14,°F
